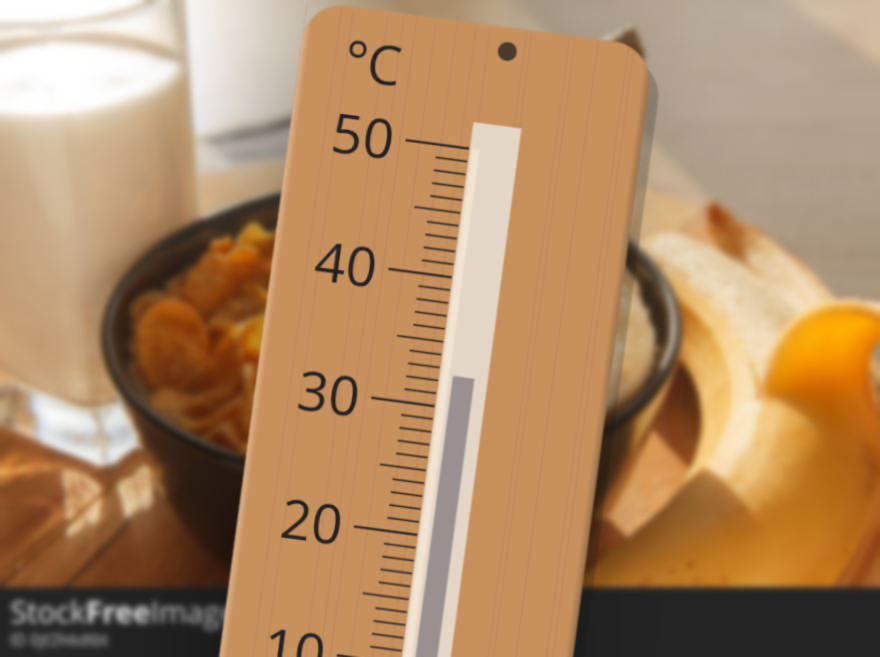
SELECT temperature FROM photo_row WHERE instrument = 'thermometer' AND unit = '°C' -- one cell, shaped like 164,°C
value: 32.5,°C
